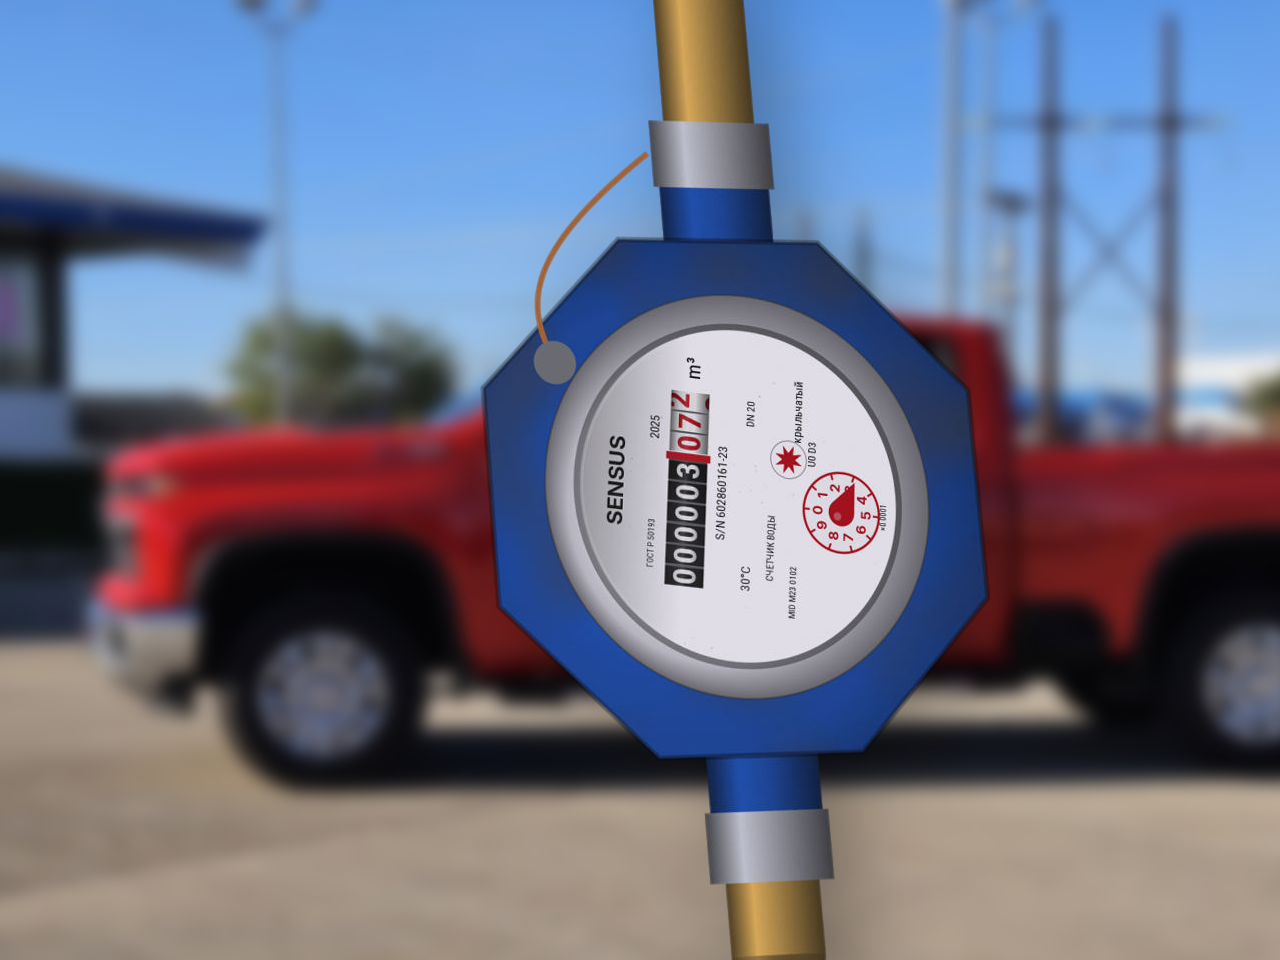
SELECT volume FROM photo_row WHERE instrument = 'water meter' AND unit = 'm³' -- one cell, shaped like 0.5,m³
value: 3.0723,m³
